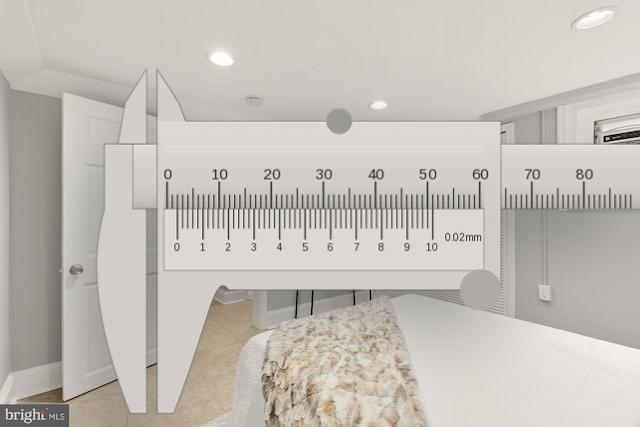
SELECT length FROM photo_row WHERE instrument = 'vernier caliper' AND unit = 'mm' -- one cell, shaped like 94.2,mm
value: 2.0,mm
